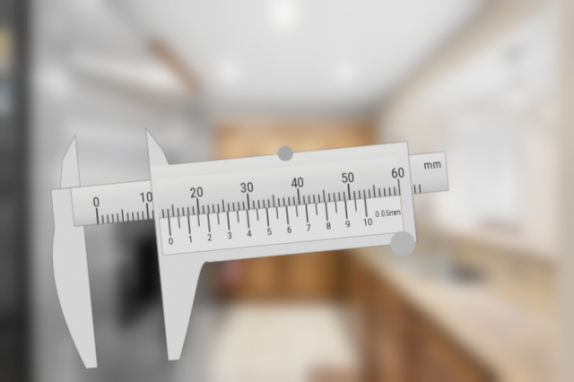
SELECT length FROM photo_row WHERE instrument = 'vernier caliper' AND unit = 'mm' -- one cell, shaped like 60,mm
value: 14.0,mm
